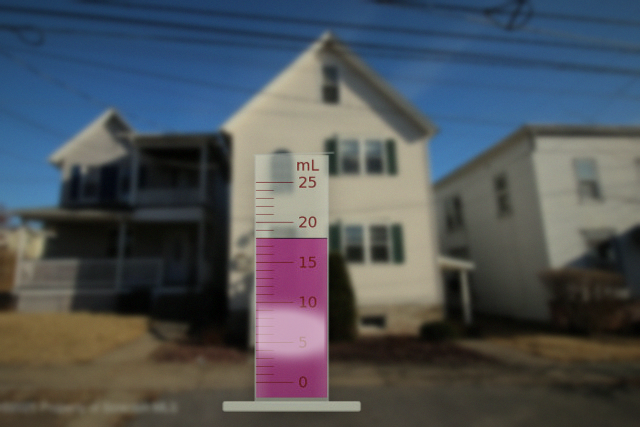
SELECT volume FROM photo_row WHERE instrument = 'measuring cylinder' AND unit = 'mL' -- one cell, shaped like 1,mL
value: 18,mL
